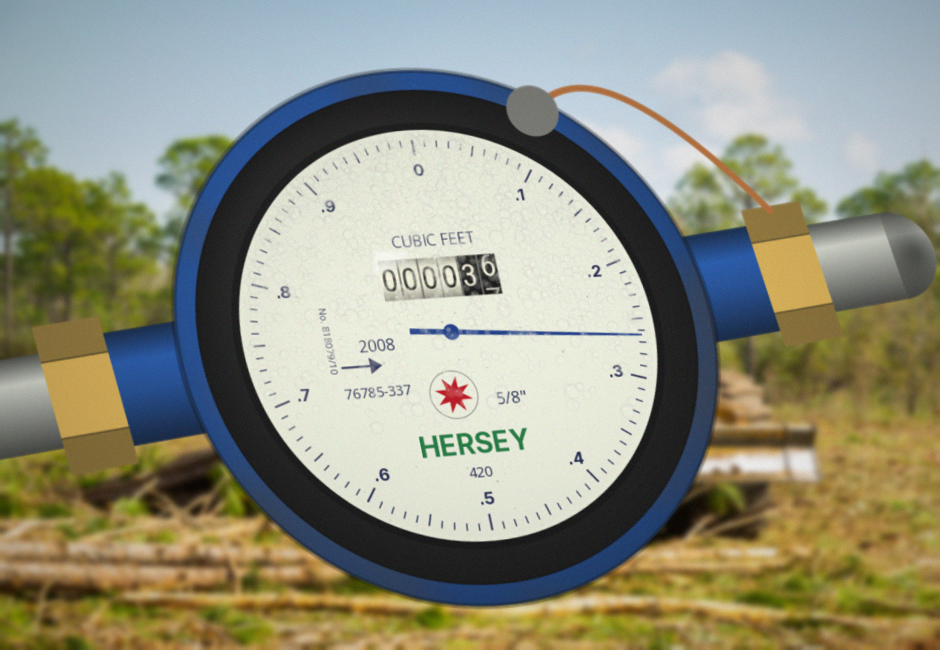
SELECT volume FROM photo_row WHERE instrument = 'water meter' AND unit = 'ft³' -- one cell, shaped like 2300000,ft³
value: 36.26,ft³
